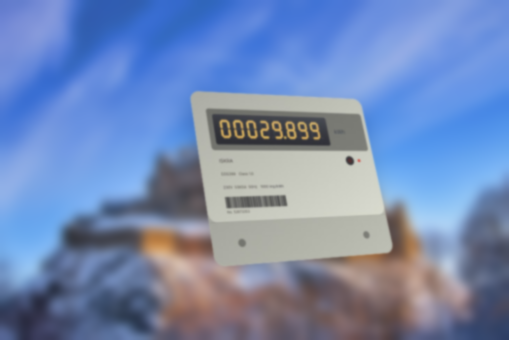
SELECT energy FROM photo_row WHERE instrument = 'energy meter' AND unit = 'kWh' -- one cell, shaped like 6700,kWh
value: 29.899,kWh
